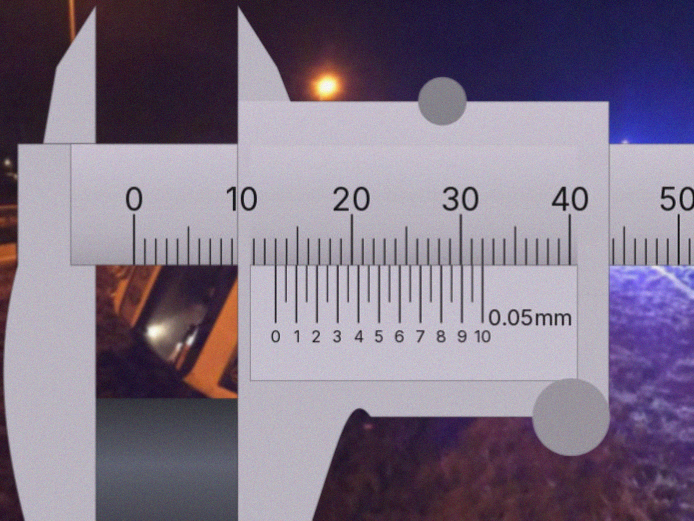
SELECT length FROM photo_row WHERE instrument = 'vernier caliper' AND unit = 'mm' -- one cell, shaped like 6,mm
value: 13.0,mm
